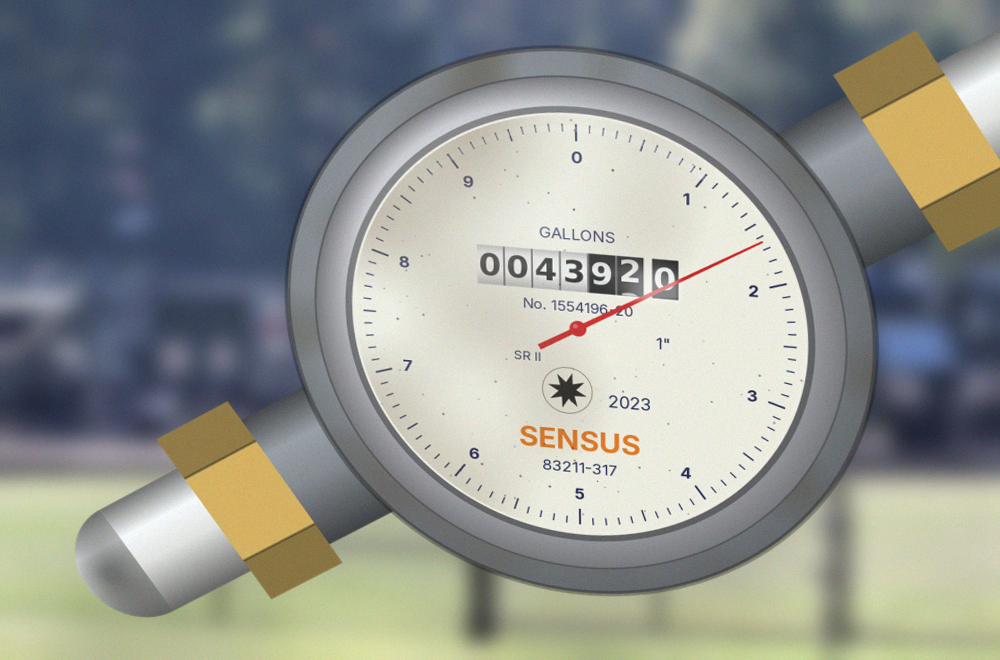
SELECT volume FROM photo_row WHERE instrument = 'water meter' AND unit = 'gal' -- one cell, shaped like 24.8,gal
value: 43921.6,gal
